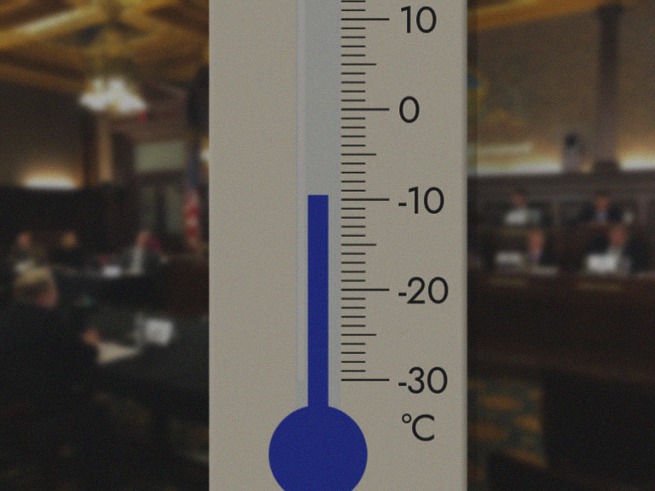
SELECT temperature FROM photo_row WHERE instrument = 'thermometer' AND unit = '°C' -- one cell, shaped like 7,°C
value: -9.5,°C
